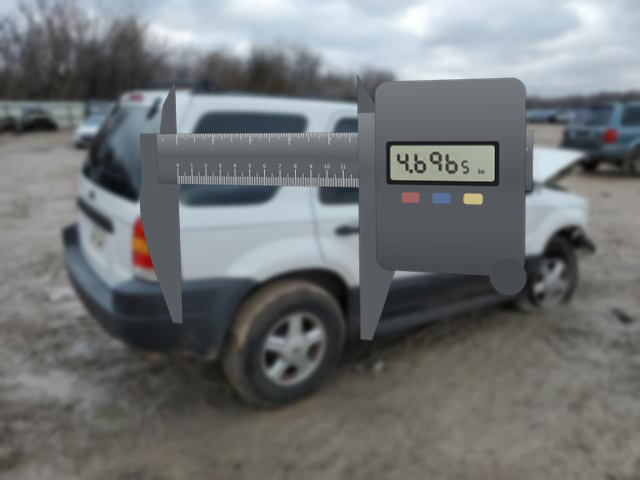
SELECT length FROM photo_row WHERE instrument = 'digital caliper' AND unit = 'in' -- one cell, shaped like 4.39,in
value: 4.6965,in
